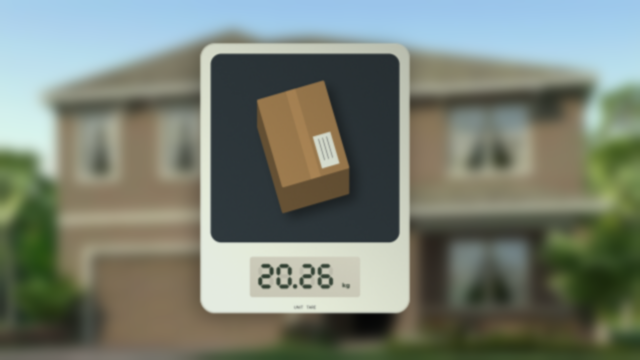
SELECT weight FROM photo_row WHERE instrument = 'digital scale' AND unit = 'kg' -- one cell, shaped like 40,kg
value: 20.26,kg
